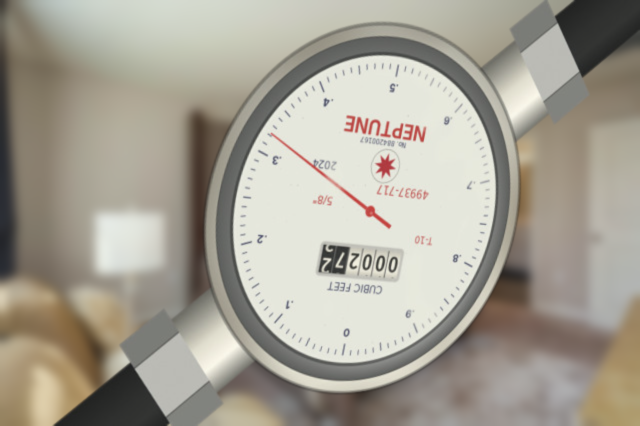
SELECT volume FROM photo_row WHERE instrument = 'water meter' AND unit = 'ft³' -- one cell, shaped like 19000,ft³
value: 272.32,ft³
